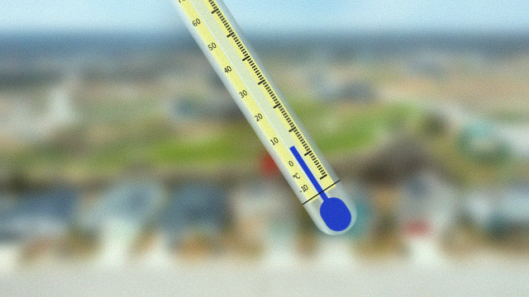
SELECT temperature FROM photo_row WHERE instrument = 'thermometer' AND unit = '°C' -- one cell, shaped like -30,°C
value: 5,°C
